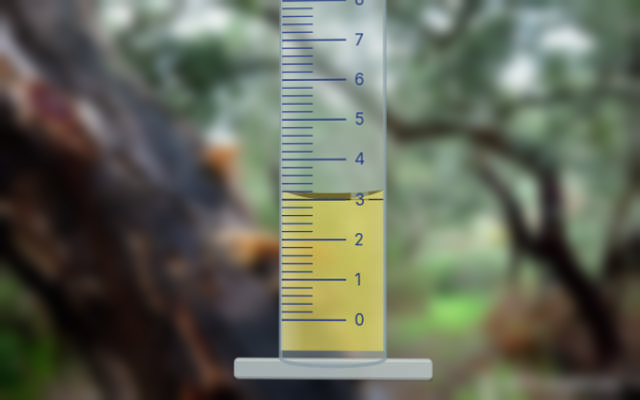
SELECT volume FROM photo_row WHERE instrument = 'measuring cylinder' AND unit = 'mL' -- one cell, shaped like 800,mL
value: 3,mL
